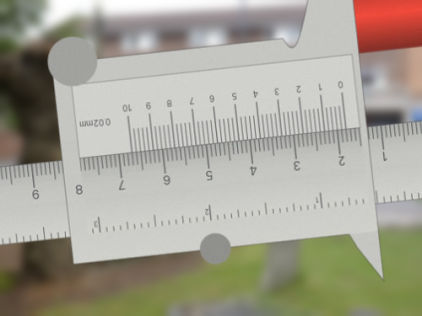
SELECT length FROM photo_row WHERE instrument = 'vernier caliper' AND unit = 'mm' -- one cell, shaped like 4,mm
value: 18.0,mm
